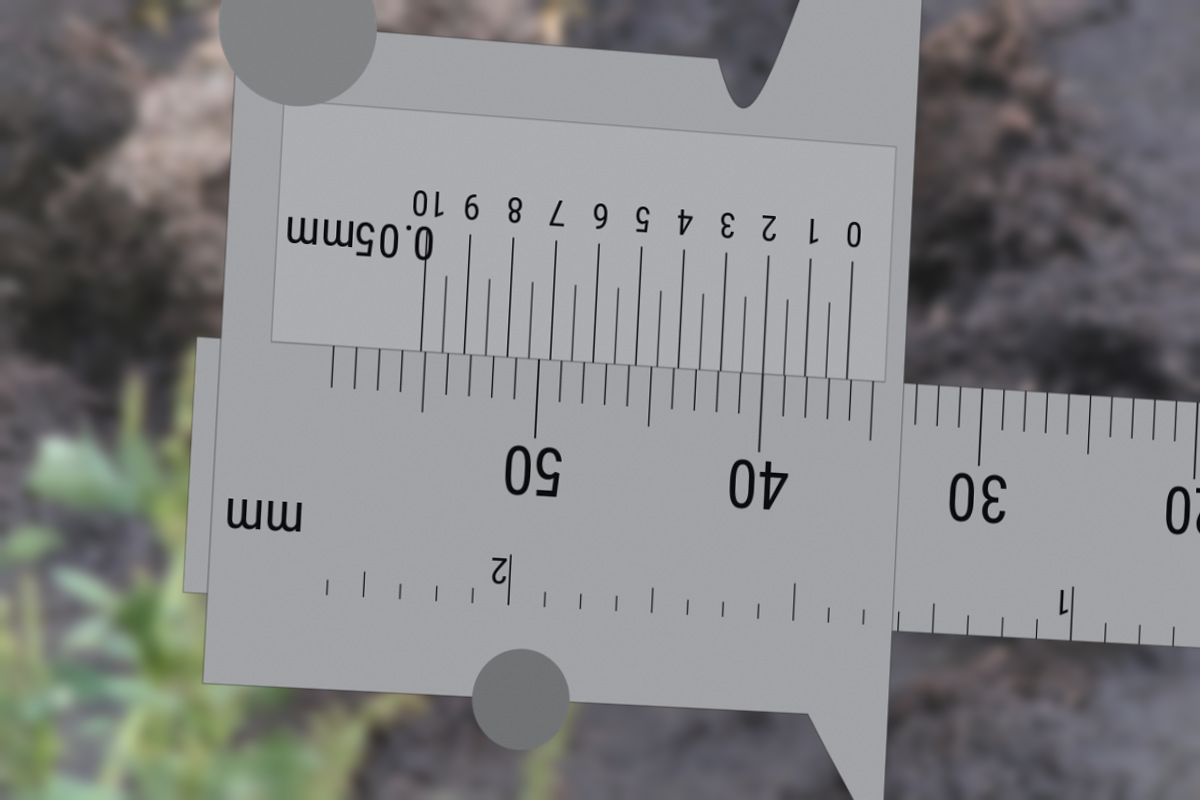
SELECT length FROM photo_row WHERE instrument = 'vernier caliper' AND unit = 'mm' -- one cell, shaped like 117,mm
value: 36.2,mm
